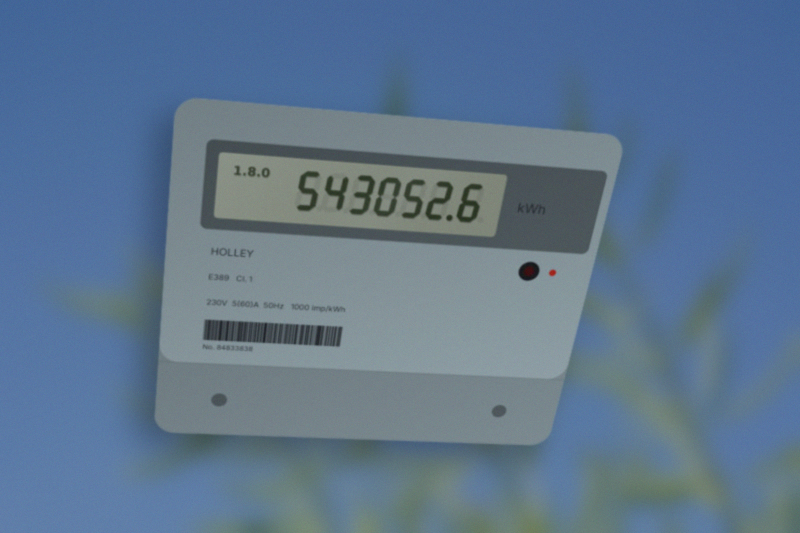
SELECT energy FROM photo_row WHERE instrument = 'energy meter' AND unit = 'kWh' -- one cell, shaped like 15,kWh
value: 543052.6,kWh
